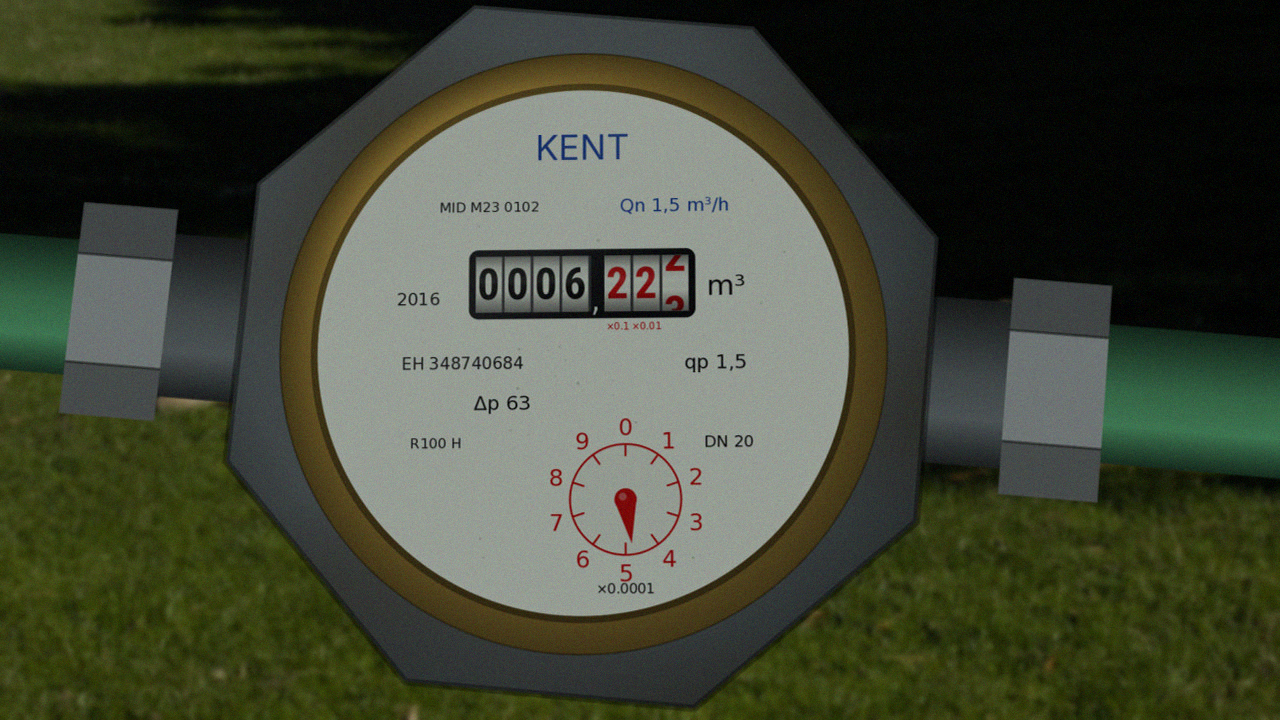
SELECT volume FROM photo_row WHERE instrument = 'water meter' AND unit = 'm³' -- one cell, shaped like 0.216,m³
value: 6.2224,m³
